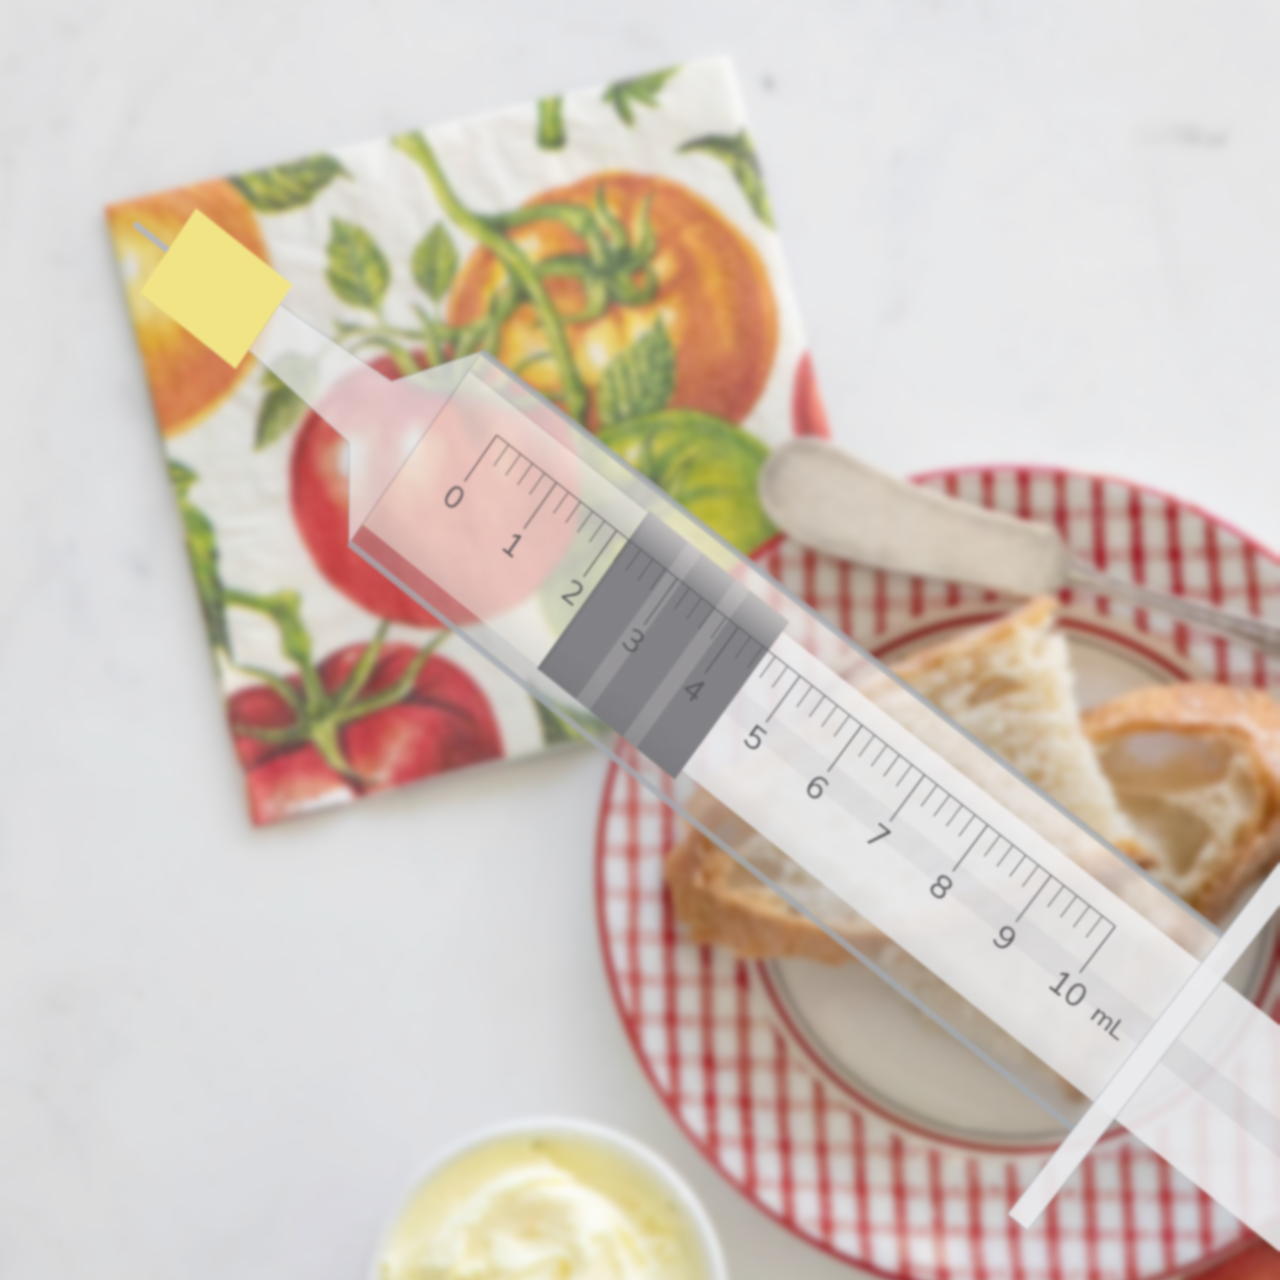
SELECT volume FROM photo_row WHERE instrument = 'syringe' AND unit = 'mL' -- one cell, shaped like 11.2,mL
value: 2.2,mL
